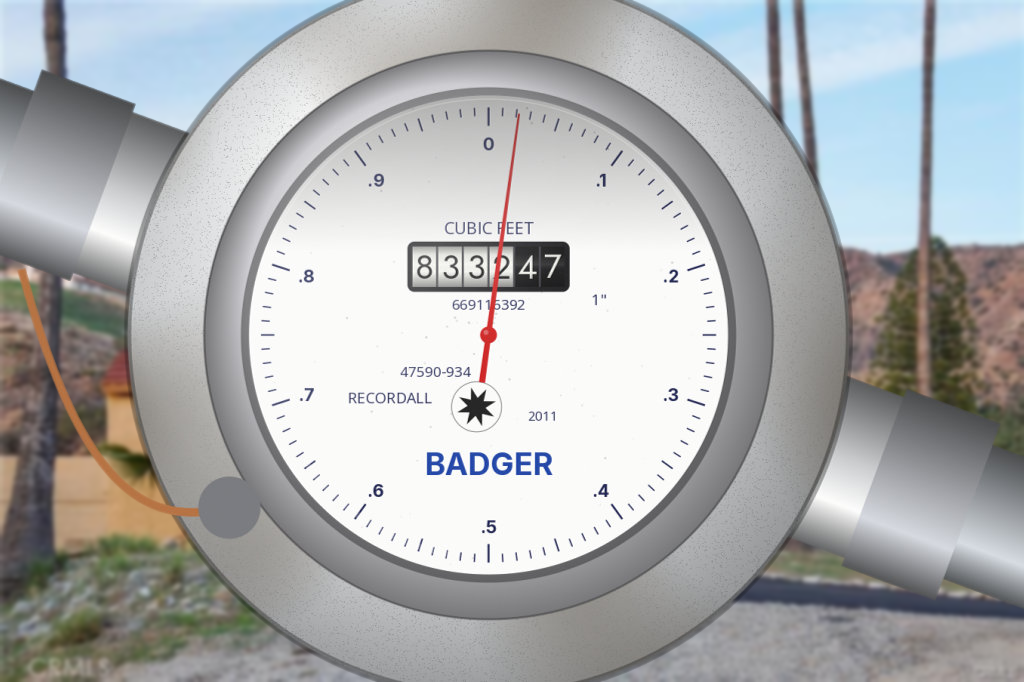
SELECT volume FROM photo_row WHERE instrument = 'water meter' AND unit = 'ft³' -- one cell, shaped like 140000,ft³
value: 833247.02,ft³
